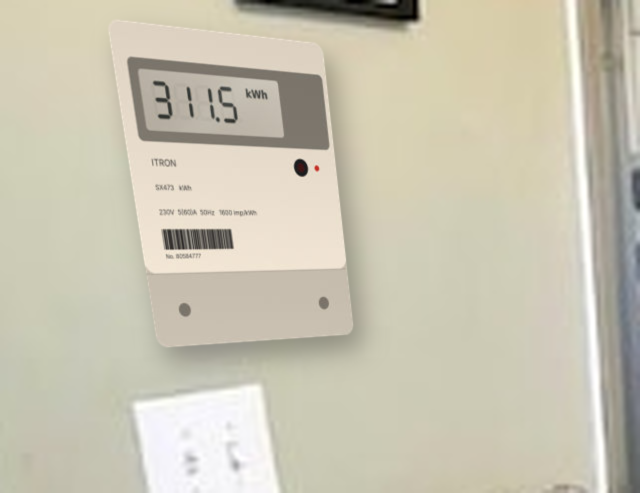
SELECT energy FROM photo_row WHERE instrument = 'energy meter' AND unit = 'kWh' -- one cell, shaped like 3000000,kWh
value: 311.5,kWh
